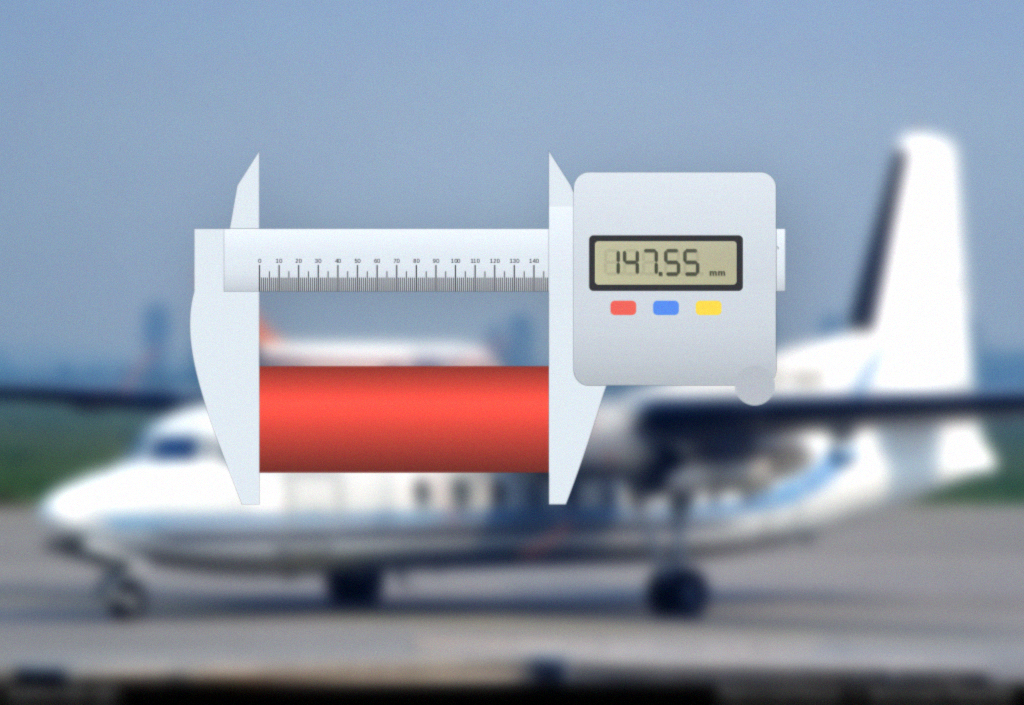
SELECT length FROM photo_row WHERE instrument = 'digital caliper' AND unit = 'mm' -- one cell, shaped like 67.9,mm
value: 147.55,mm
